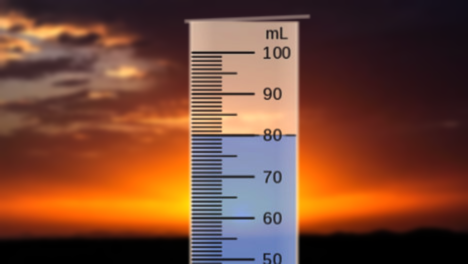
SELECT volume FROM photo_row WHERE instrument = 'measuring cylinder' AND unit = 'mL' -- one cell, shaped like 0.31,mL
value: 80,mL
